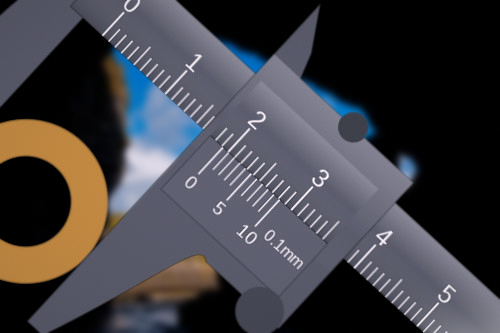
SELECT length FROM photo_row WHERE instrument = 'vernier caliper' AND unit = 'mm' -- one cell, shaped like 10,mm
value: 19.2,mm
